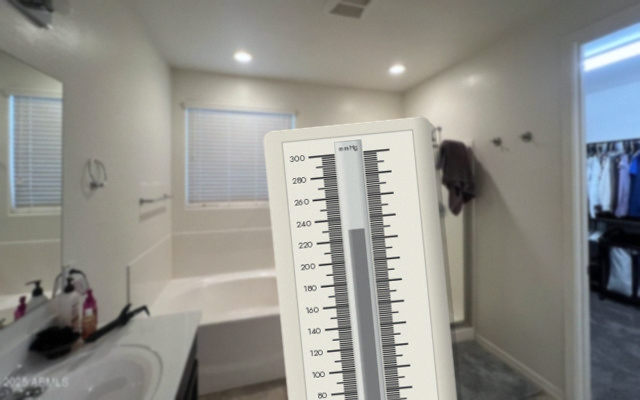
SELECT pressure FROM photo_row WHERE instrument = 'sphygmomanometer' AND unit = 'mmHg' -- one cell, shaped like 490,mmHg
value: 230,mmHg
